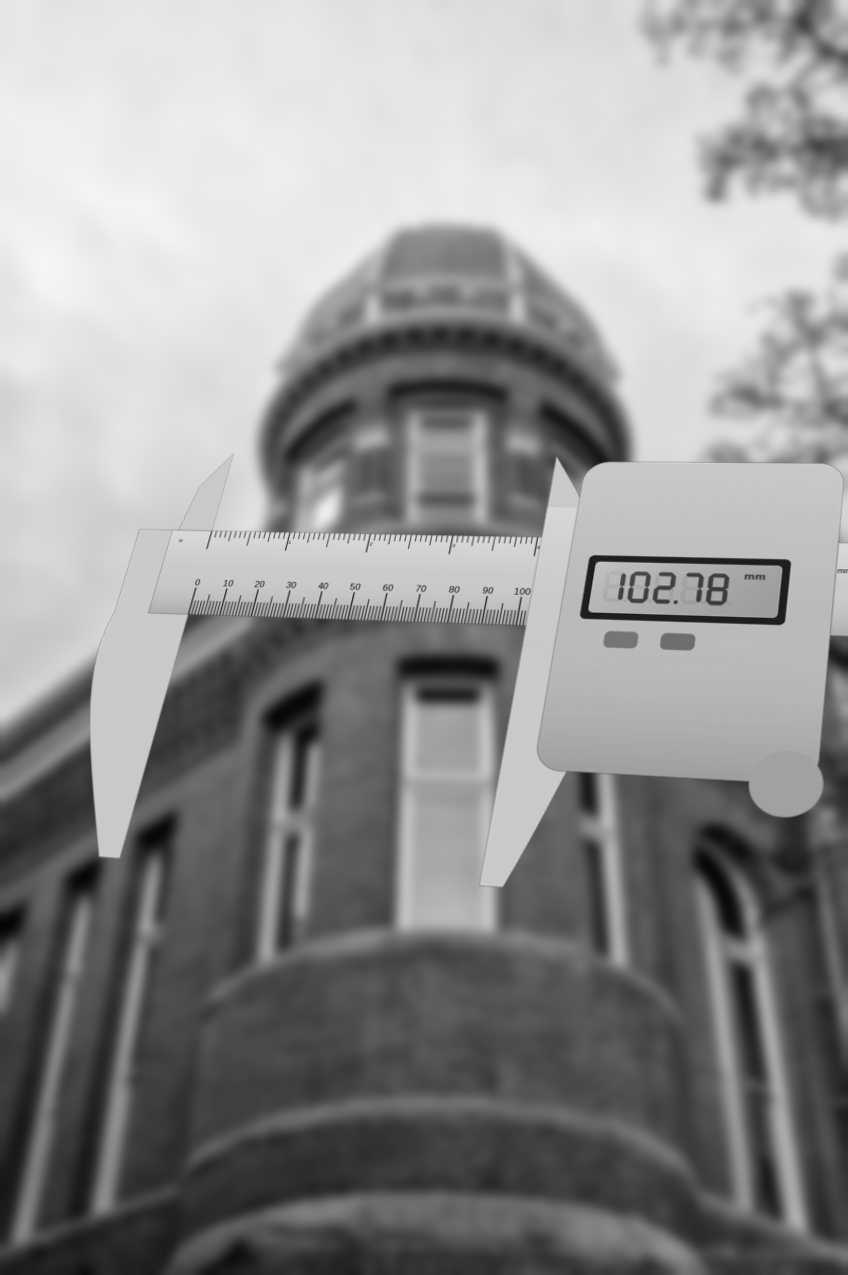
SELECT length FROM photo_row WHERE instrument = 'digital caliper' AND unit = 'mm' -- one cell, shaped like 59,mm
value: 102.78,mm
